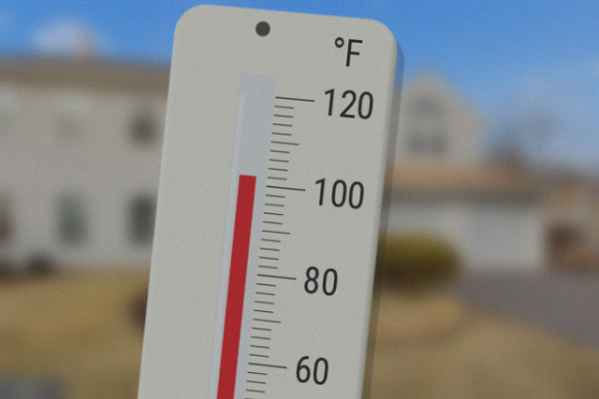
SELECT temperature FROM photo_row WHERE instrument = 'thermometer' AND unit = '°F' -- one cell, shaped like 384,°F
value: 102,°F
